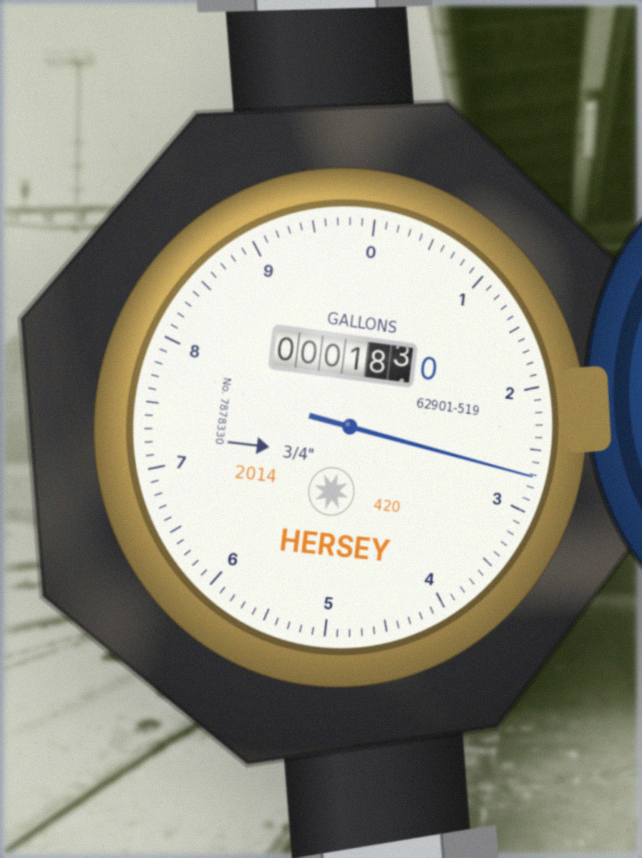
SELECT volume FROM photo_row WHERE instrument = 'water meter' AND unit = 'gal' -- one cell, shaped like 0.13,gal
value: 1832.7,gal
